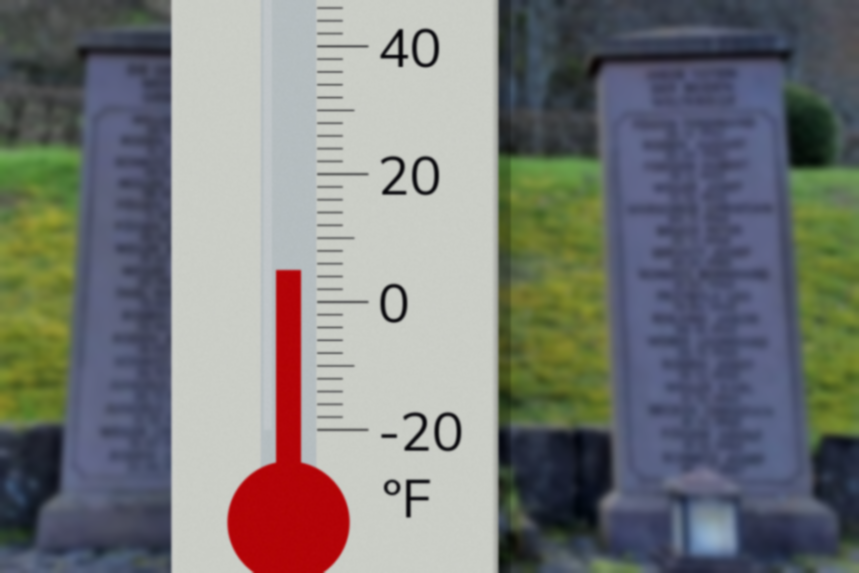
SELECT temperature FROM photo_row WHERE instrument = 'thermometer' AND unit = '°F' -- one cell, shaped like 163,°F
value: 5,°F
